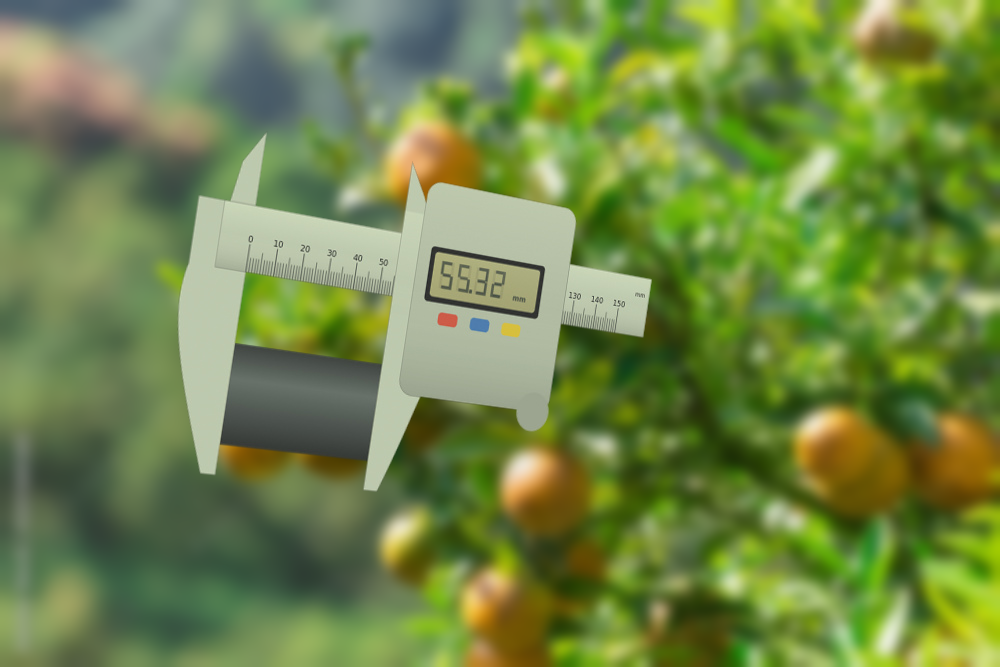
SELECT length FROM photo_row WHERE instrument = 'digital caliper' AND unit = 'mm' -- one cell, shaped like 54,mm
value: 55.32,mm
